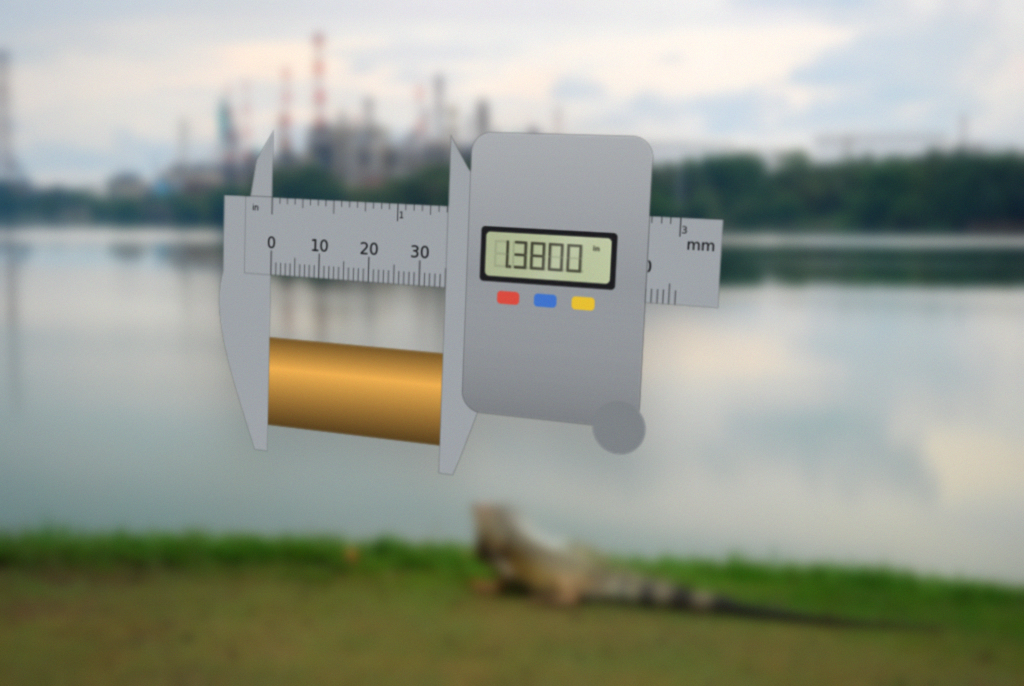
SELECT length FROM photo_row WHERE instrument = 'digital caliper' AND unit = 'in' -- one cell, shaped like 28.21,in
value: 1.3800,in
